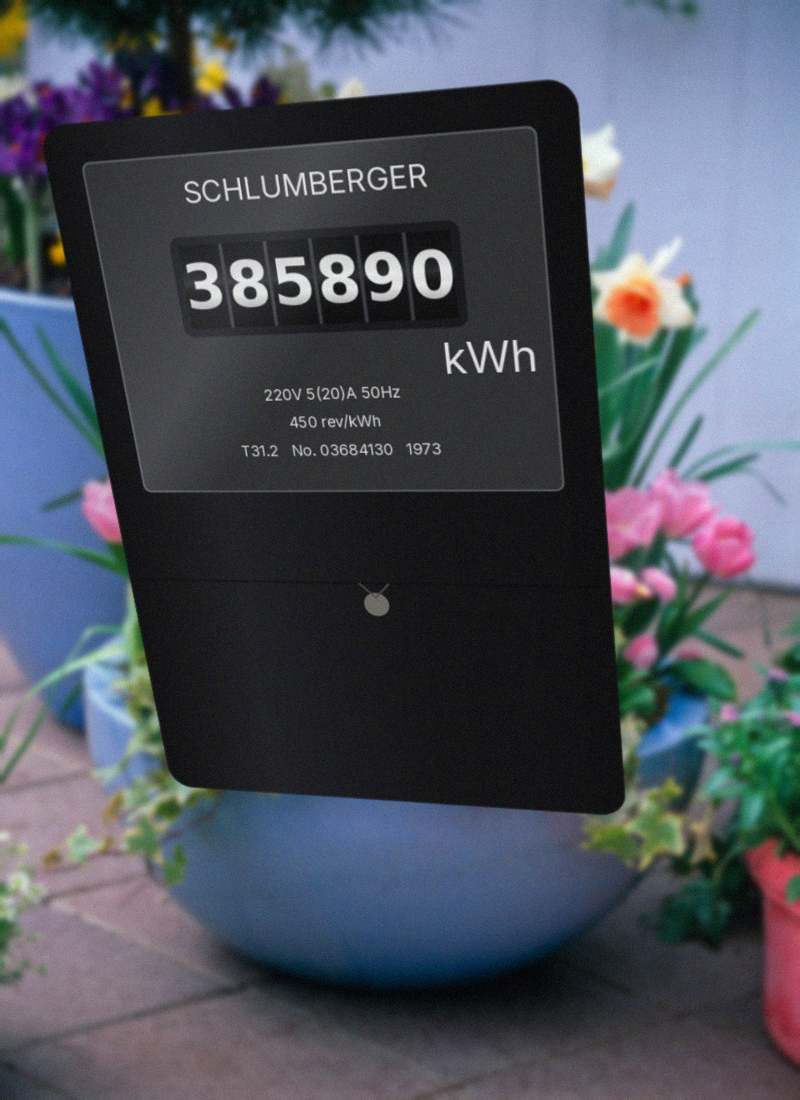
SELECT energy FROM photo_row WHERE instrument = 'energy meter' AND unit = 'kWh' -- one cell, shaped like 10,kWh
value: 385890,kWh
